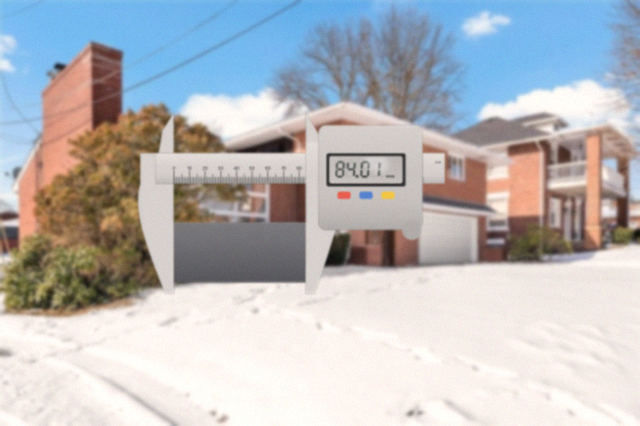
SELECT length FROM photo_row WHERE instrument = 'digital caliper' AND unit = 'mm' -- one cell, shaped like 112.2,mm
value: 84.01,mm
